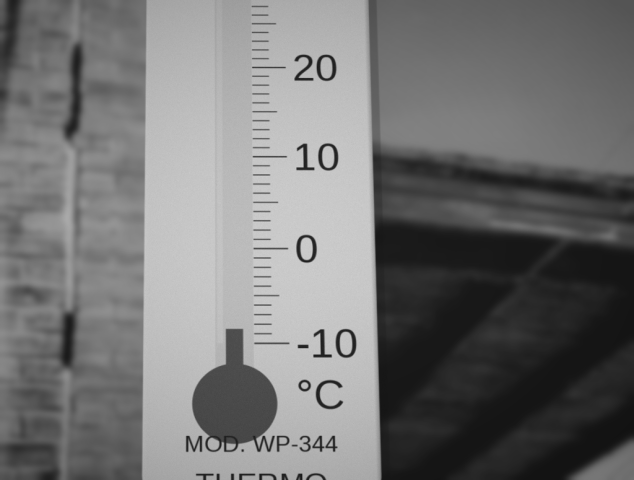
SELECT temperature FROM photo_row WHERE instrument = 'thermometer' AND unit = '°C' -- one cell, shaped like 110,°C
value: -8.5,°C
